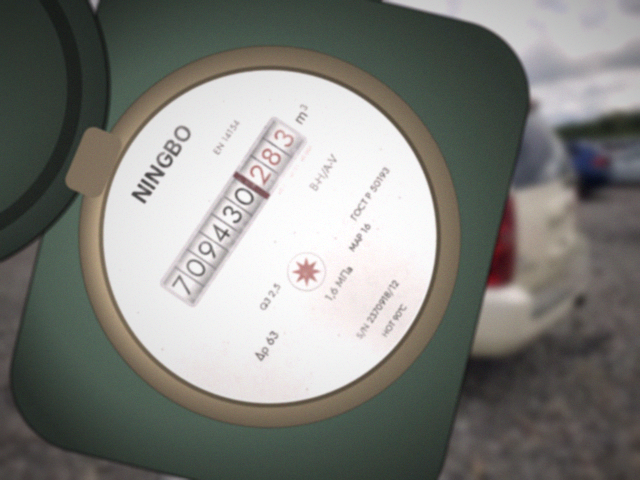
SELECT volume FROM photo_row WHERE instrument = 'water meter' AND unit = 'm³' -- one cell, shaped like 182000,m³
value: 709430.283,m³
